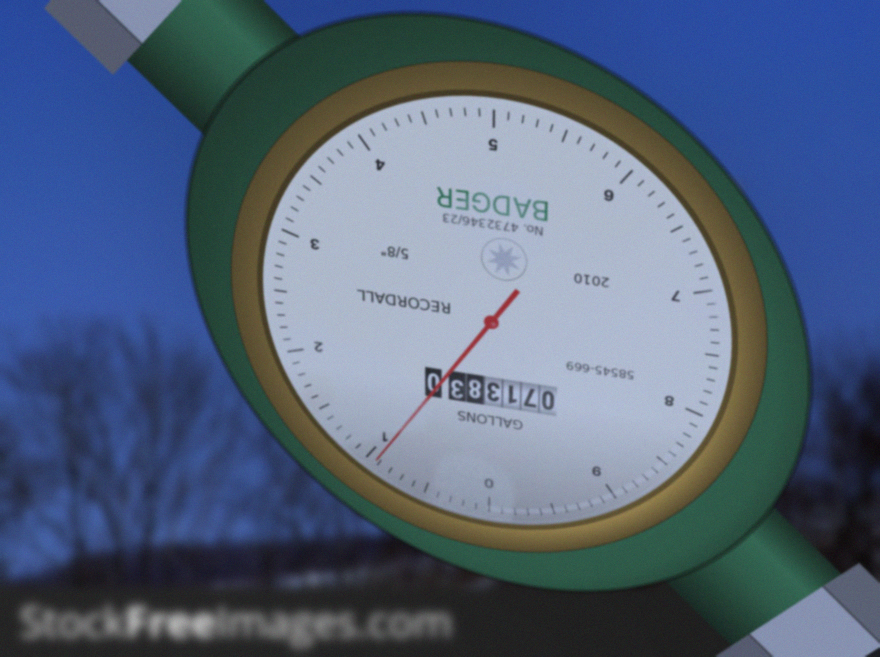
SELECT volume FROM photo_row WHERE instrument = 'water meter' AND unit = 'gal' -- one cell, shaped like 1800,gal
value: 713830.9,gal
